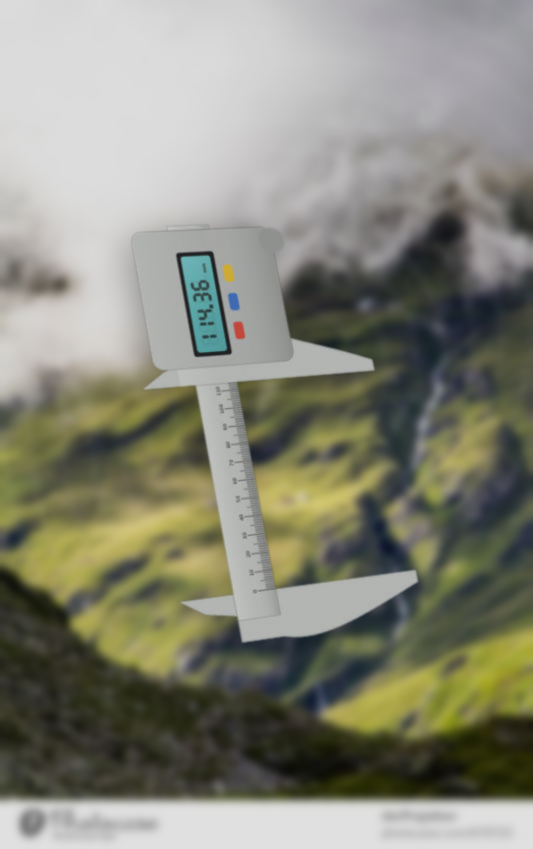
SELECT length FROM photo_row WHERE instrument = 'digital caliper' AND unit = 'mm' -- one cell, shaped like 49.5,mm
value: 114.36,mm
